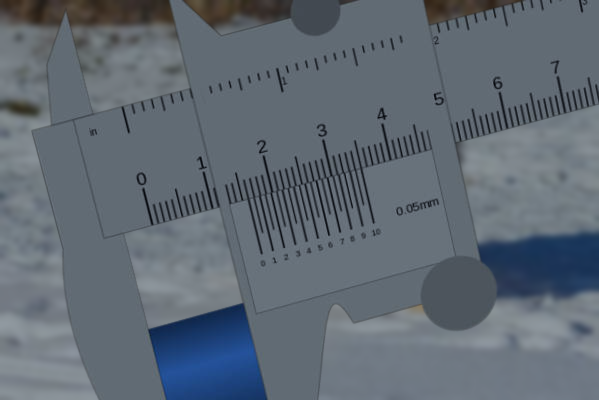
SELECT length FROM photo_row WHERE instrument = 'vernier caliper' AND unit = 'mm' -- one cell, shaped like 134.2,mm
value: 16.0,mm
